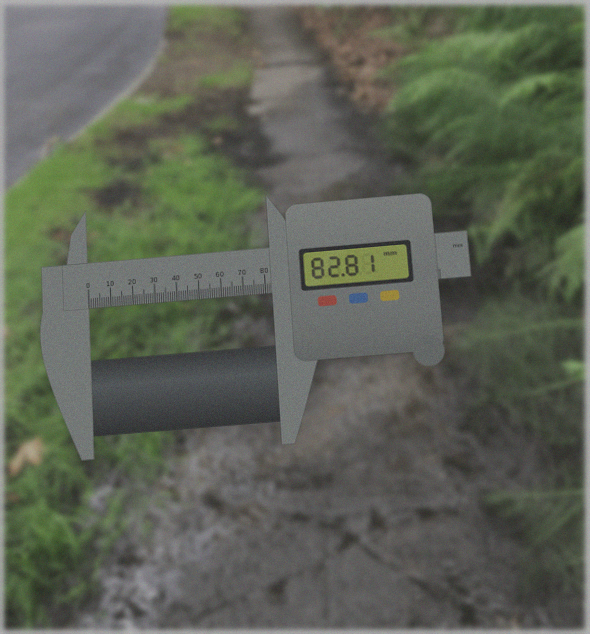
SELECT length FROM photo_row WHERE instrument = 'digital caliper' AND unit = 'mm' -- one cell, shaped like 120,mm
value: 82.81,mm
